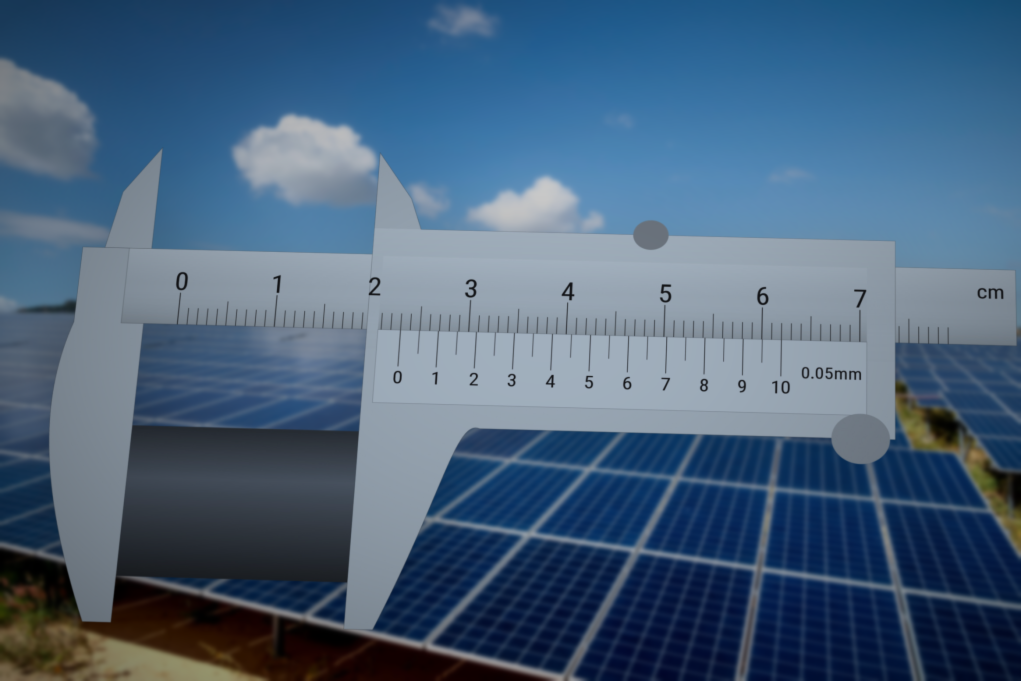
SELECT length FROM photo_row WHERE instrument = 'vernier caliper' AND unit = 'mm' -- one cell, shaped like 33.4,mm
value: 23.0,mm
